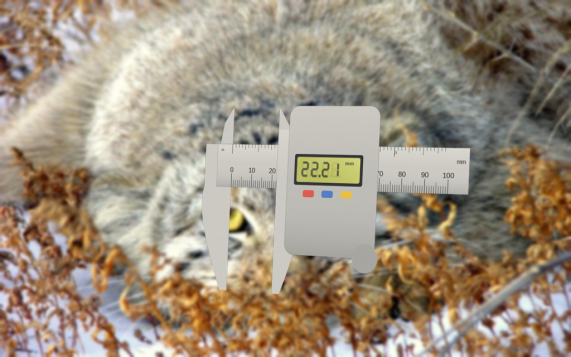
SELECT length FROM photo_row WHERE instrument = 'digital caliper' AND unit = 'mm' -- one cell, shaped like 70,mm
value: 22.21,mm
